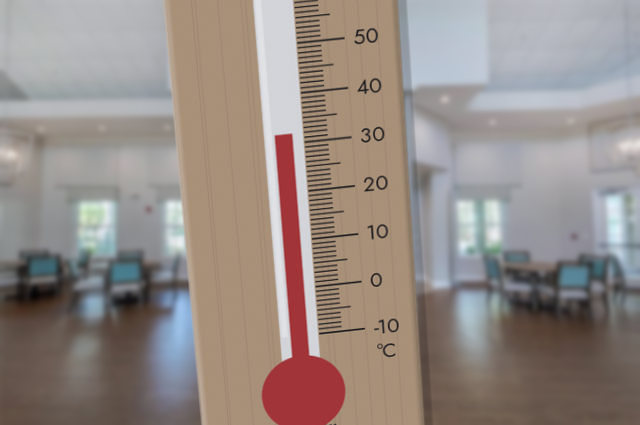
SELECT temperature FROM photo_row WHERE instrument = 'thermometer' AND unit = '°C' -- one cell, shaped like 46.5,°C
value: 32,°C
